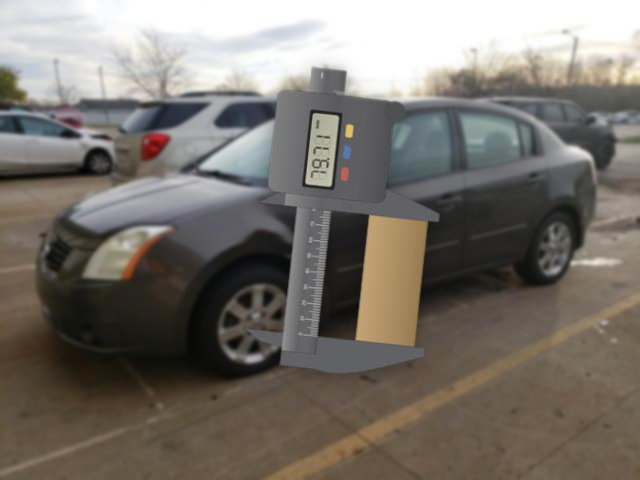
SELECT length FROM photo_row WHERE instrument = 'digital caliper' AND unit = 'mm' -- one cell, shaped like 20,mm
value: 79.71,mm
